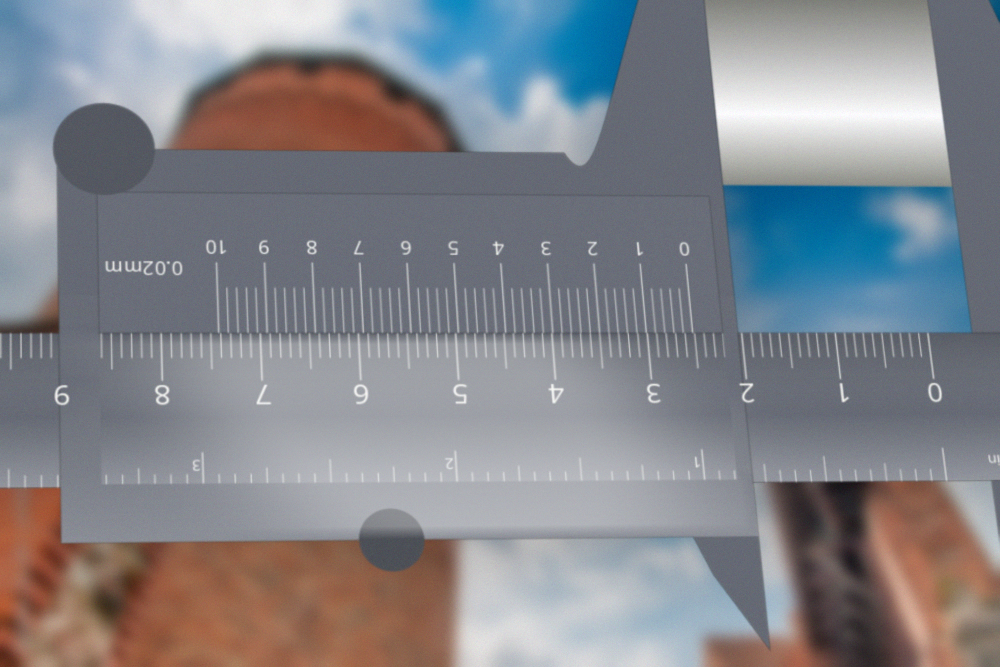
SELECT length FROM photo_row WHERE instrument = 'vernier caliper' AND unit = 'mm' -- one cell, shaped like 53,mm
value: 25.2,mm
